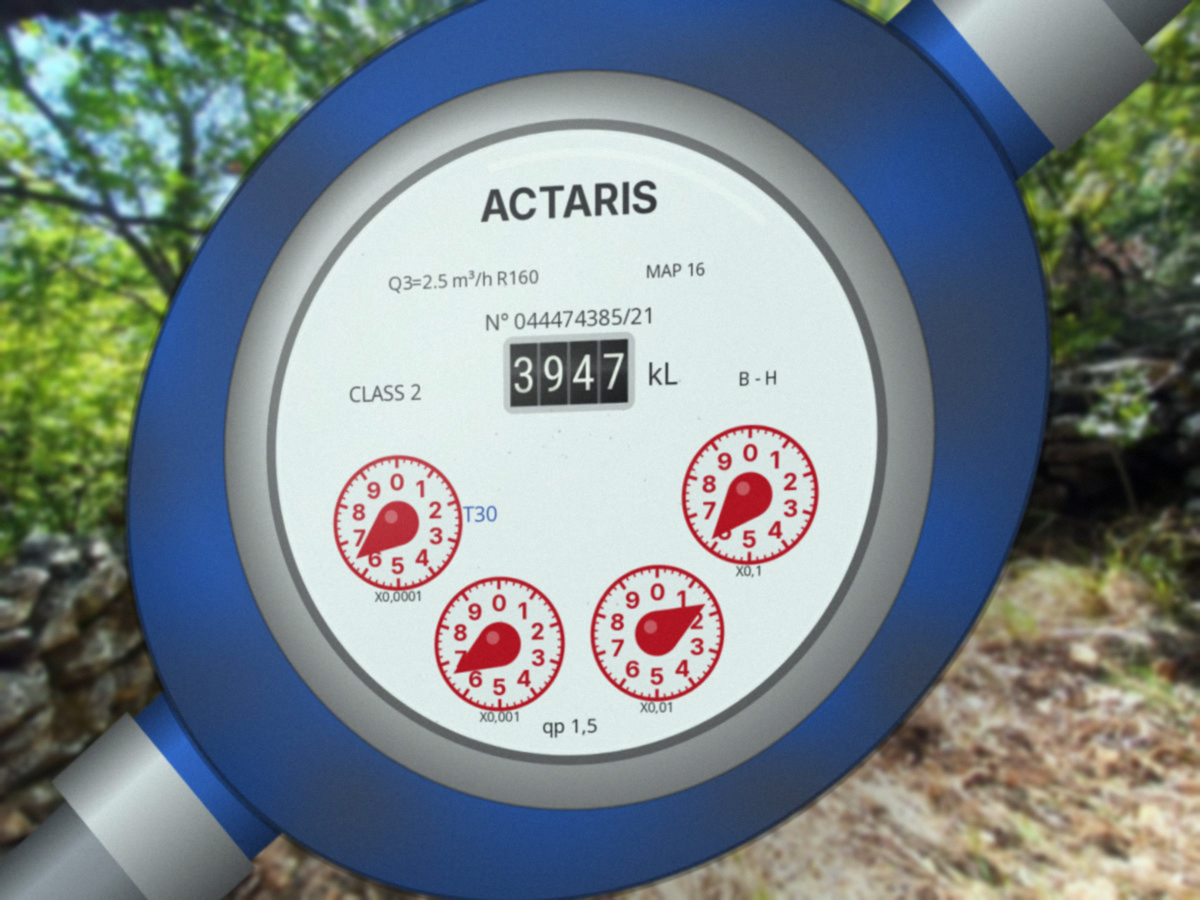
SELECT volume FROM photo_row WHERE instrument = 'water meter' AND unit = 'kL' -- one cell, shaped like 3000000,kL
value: 3947.6166,kL
